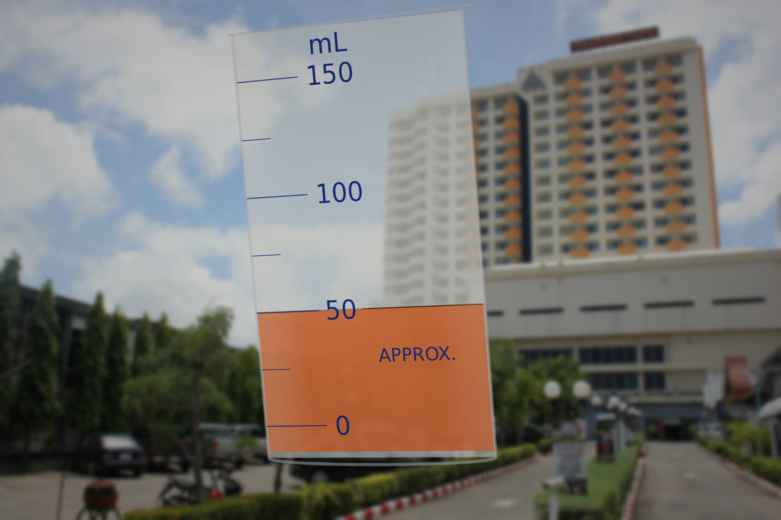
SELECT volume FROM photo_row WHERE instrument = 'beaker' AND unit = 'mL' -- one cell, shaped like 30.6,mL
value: 50,mL
